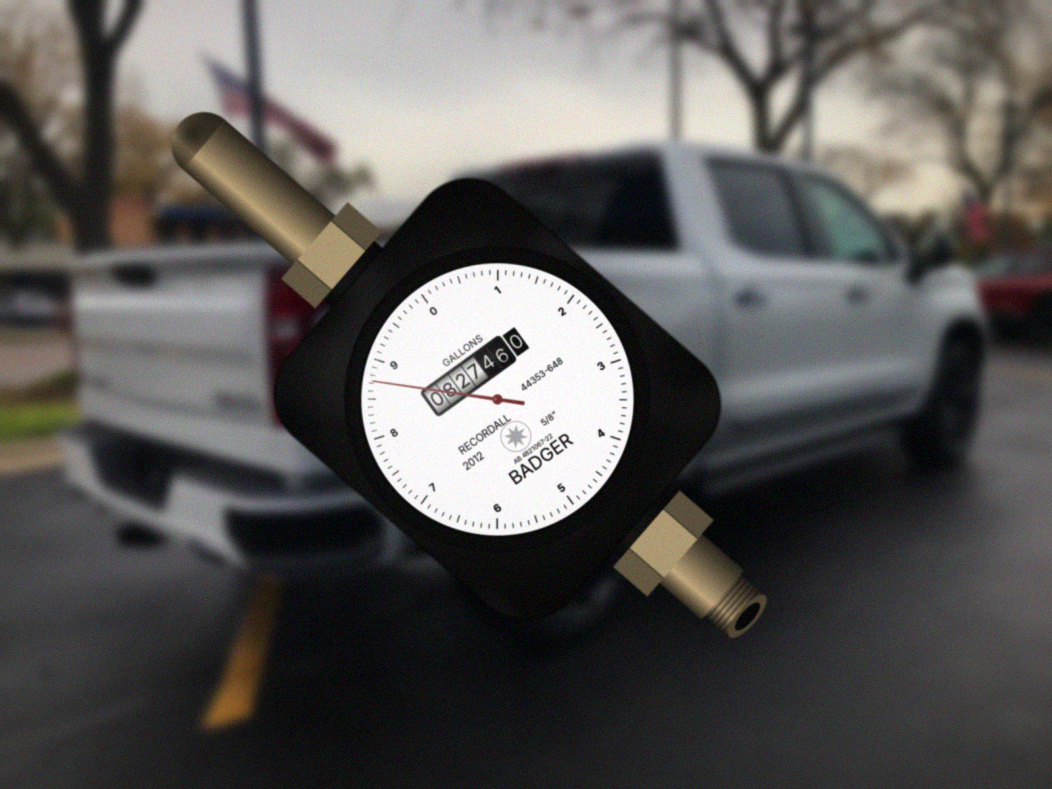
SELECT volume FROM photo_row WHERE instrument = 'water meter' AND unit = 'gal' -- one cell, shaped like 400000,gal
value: 827458.7,gal
